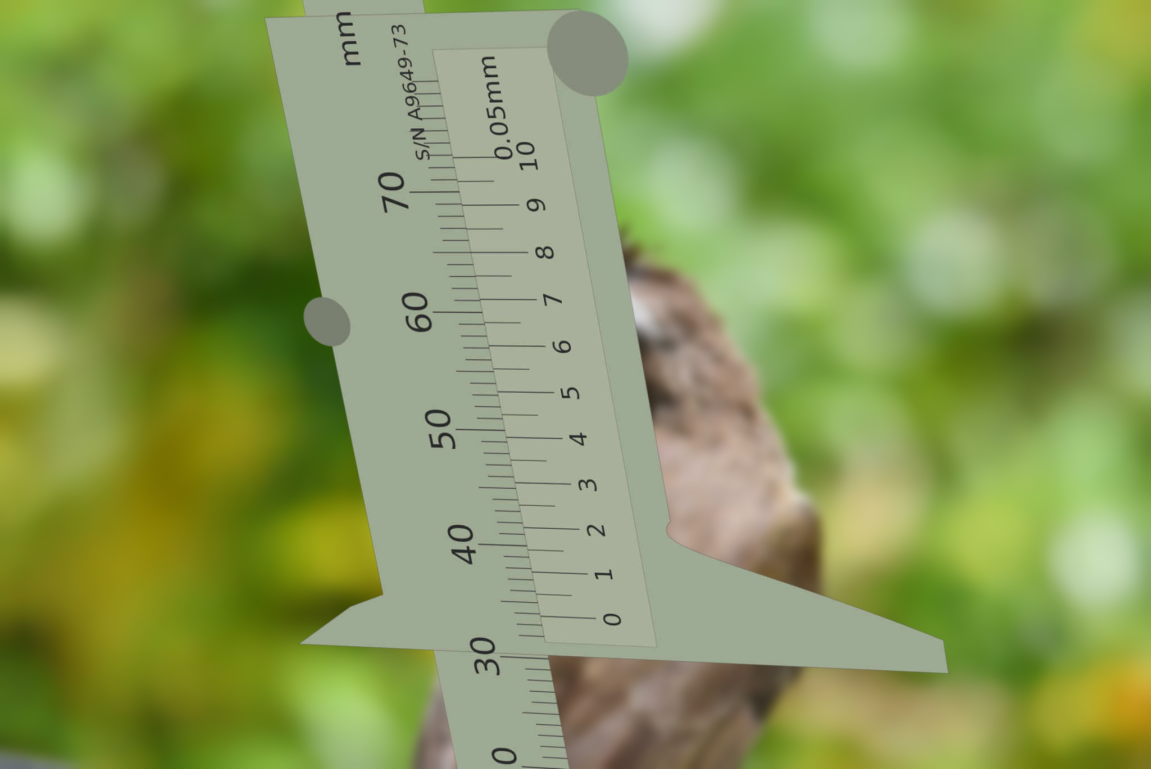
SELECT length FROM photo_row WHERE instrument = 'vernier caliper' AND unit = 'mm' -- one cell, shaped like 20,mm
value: 33.8,mm
